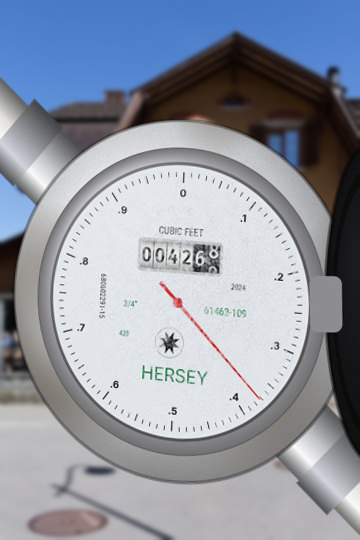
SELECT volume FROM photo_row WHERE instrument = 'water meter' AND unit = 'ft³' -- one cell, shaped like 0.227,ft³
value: 4268.37,ft³
